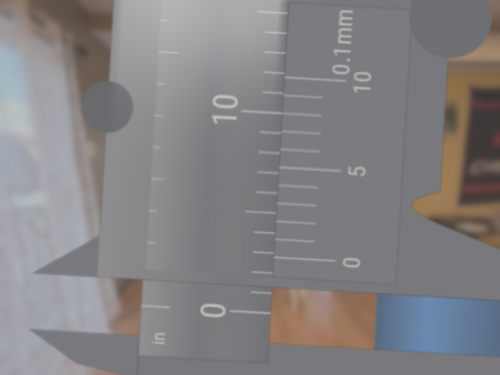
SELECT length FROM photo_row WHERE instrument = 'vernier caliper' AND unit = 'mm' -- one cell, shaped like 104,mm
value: 2.8,mm
